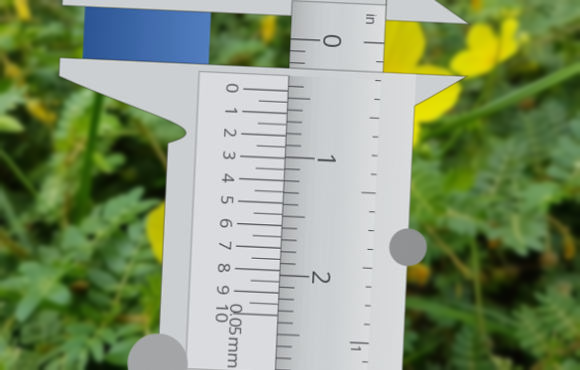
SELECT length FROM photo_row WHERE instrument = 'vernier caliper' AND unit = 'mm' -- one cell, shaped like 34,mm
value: 4.4,mm
